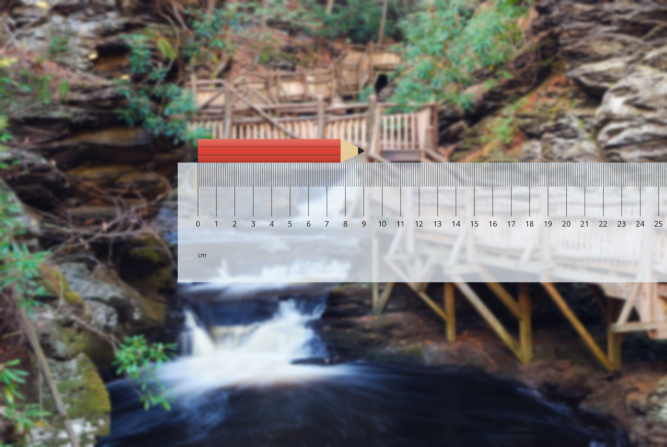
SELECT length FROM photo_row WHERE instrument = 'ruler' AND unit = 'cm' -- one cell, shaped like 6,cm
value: 9,cm
